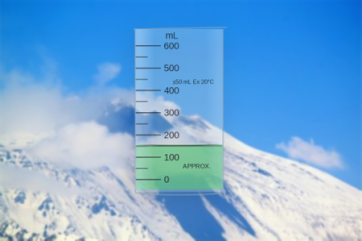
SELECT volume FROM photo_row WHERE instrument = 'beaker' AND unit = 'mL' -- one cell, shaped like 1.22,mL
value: 150,mL
